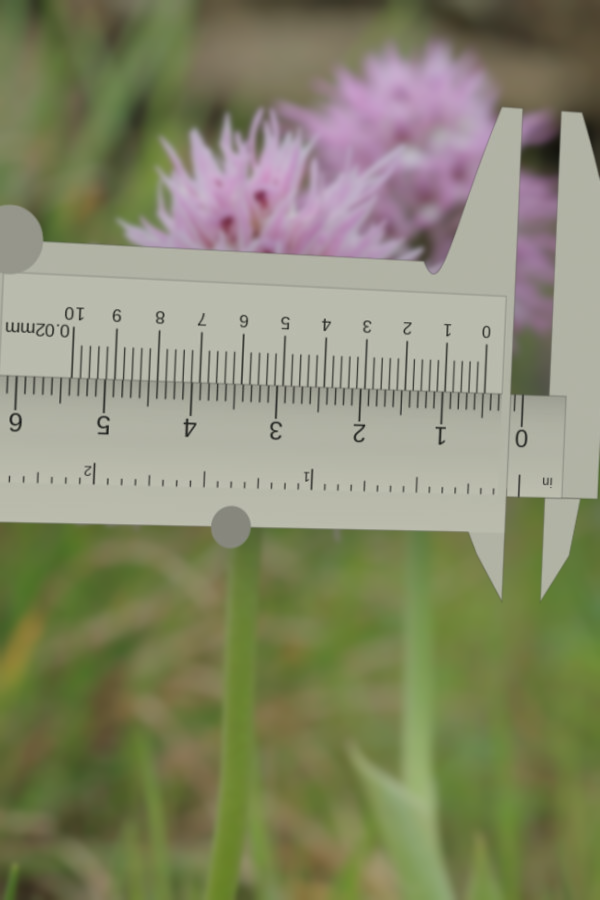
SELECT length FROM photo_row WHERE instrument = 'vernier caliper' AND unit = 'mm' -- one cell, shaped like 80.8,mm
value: 4.8,mm
